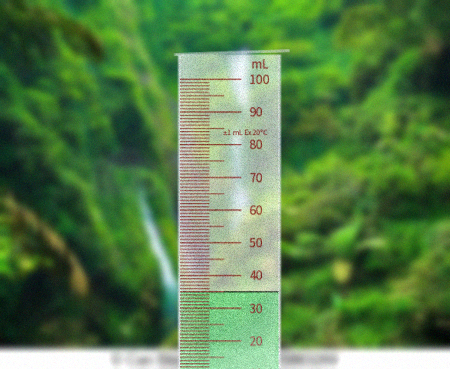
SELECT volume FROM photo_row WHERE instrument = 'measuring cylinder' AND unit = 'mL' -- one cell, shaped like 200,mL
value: 35,mL
